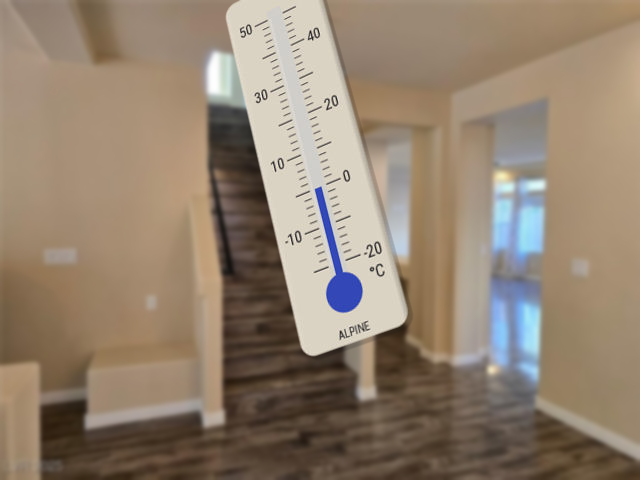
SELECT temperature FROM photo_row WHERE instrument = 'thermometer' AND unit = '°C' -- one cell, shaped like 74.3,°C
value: 0,°C
